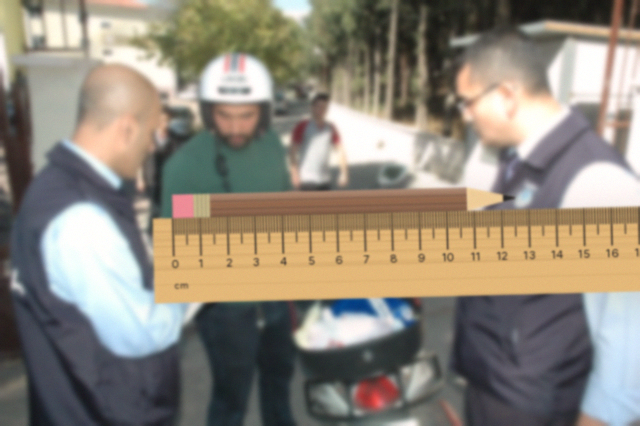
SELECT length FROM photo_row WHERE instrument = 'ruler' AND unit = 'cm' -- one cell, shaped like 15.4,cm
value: 12.5,cm
